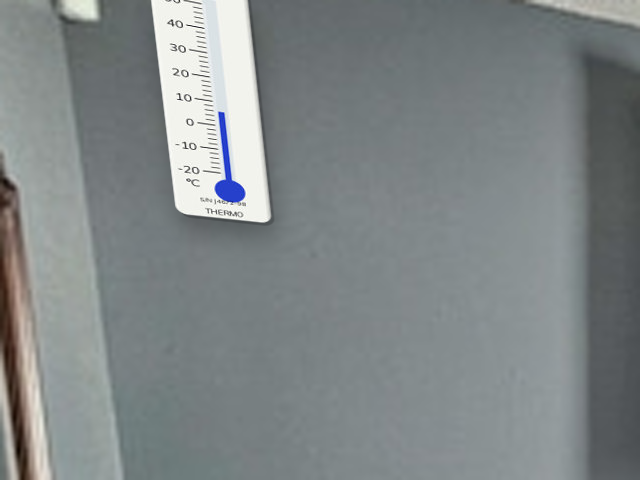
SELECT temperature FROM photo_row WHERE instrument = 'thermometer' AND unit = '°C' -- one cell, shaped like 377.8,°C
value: 6,°C
